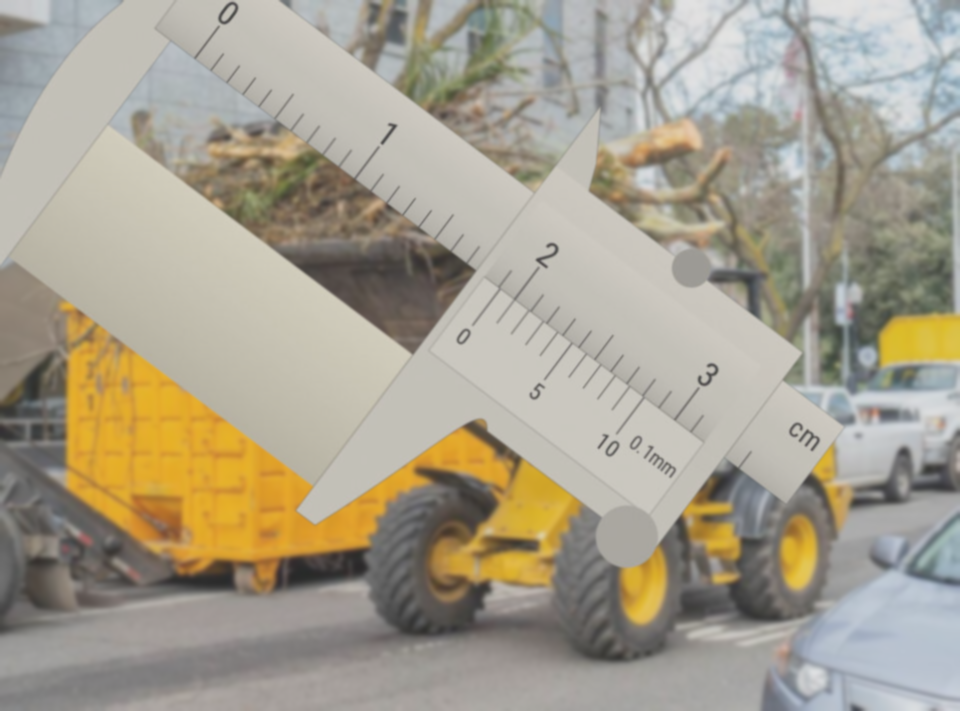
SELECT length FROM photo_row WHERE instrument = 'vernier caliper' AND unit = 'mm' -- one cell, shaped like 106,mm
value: 19.1,mm
